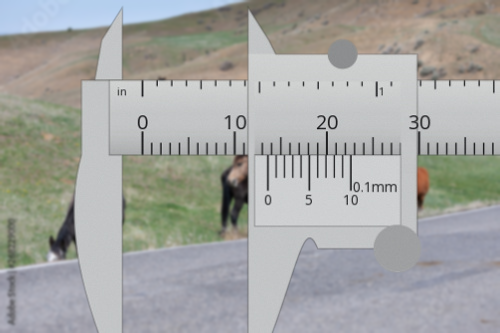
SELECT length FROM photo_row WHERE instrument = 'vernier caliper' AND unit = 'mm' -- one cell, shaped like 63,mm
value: 13.6,mm
